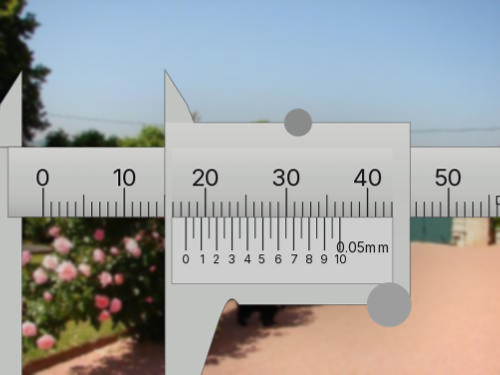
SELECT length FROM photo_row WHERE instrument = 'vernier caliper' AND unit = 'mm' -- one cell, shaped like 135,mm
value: 17.6,mm
